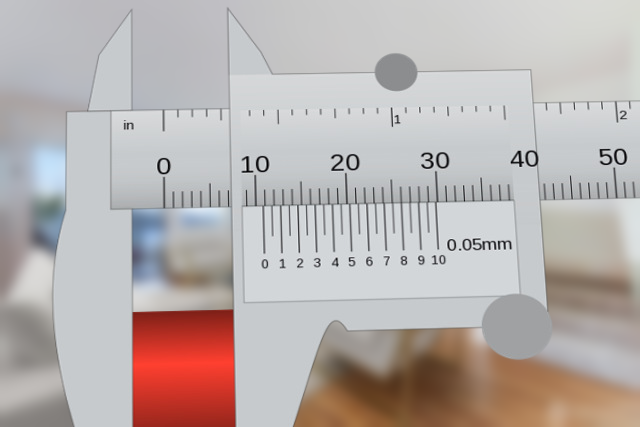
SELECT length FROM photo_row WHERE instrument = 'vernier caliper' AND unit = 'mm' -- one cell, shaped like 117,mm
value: 10.8,mm
